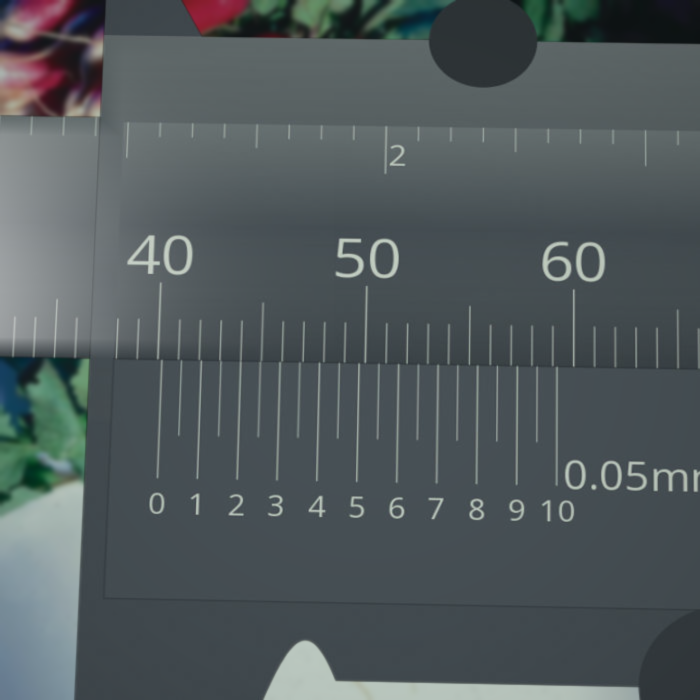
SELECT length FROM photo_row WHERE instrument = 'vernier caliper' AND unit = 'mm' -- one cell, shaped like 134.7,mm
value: 40.2,mm
